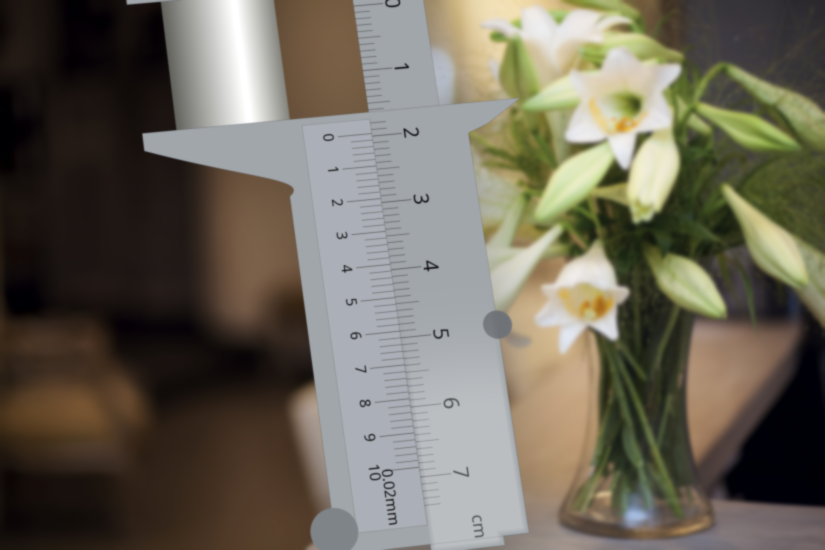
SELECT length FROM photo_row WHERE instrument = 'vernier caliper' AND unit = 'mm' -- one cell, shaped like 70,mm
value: 19.6,mm
